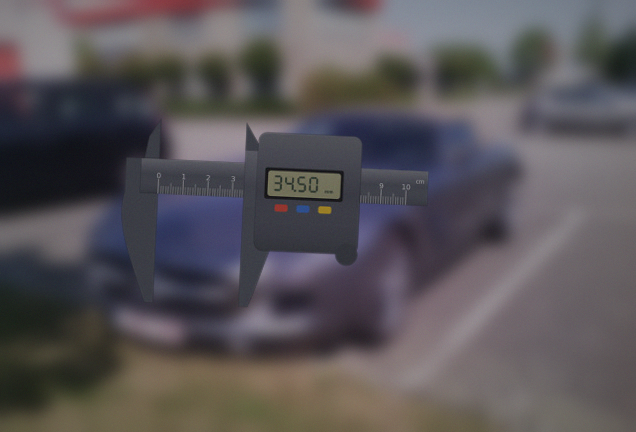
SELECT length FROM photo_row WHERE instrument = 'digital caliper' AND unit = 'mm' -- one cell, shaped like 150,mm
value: 34.50,mm
